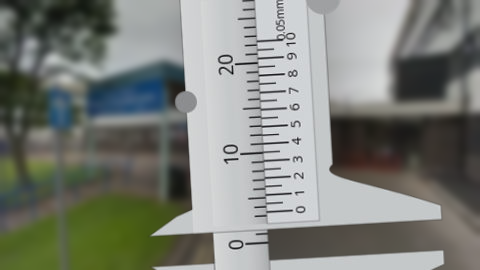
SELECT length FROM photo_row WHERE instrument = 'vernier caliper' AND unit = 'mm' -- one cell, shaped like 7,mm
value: 3.4,mm
